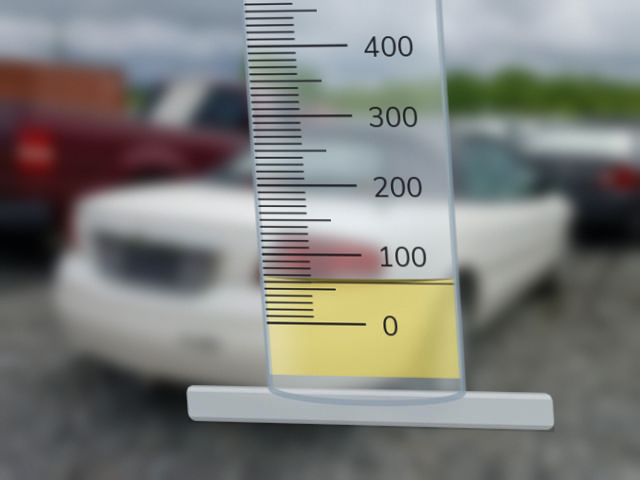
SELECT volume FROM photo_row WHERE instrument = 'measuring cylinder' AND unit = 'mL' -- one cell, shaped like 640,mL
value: 60,mL
